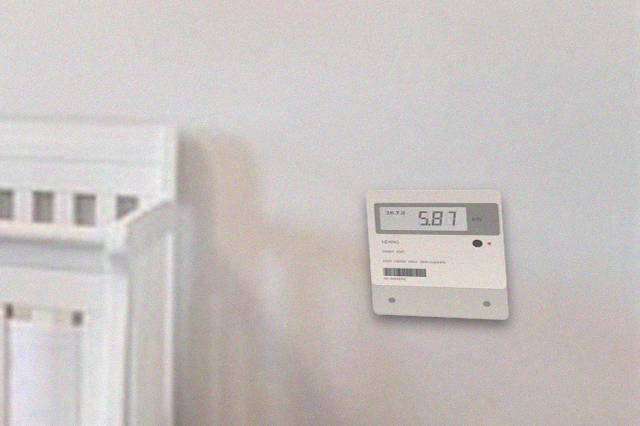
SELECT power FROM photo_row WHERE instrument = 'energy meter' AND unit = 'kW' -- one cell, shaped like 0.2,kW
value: 5.87,kW
